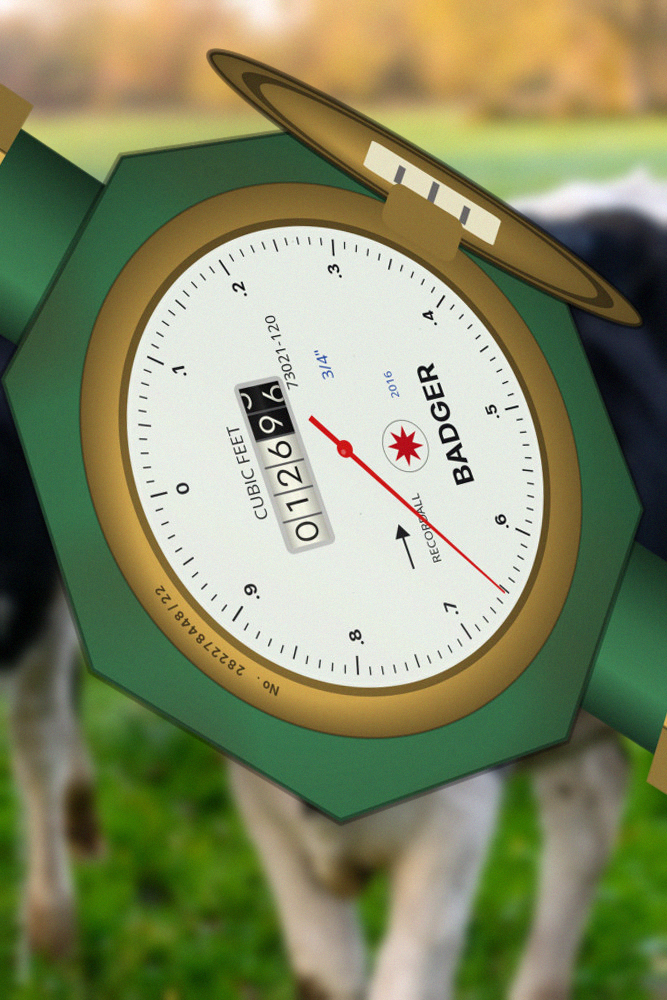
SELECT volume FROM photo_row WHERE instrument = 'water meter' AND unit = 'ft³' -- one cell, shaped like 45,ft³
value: 12695.65,ft³
